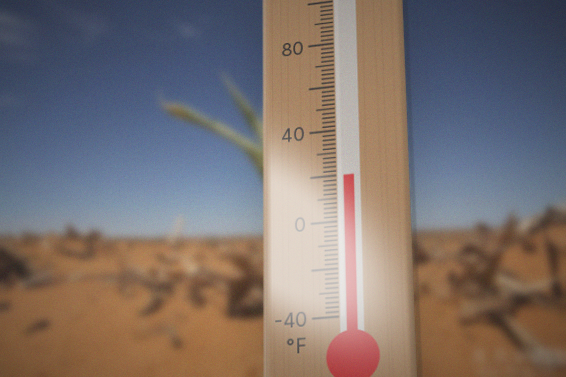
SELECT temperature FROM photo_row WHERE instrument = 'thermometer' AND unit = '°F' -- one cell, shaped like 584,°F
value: 20,°F
